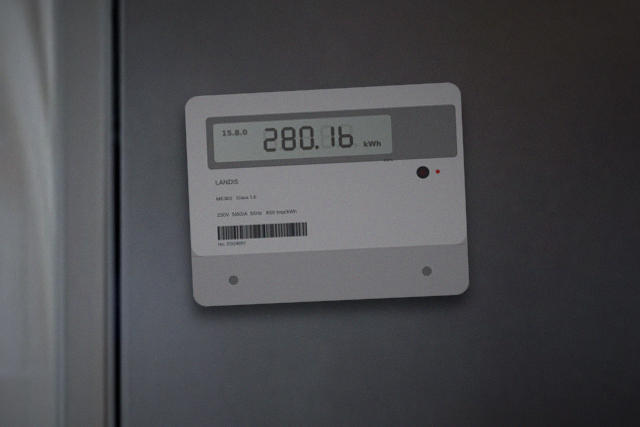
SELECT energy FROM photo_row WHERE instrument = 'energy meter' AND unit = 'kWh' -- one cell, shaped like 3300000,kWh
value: 280.16,kWh
